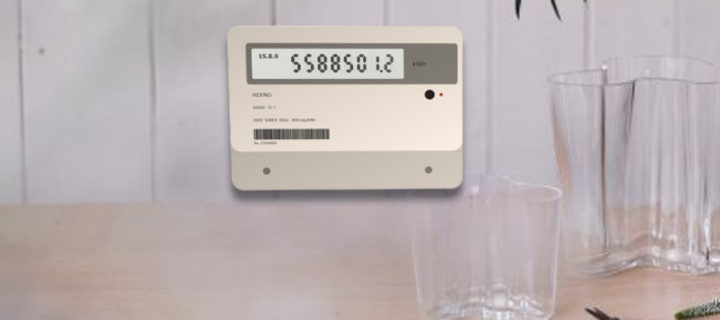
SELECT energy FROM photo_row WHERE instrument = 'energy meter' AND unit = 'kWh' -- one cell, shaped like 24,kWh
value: 5588501.2,kWh
